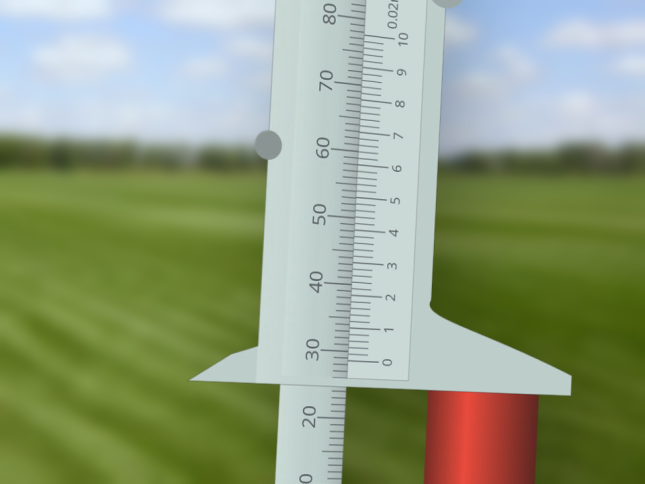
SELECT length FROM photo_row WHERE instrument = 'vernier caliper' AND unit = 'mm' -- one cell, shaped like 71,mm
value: 28.6,mm
